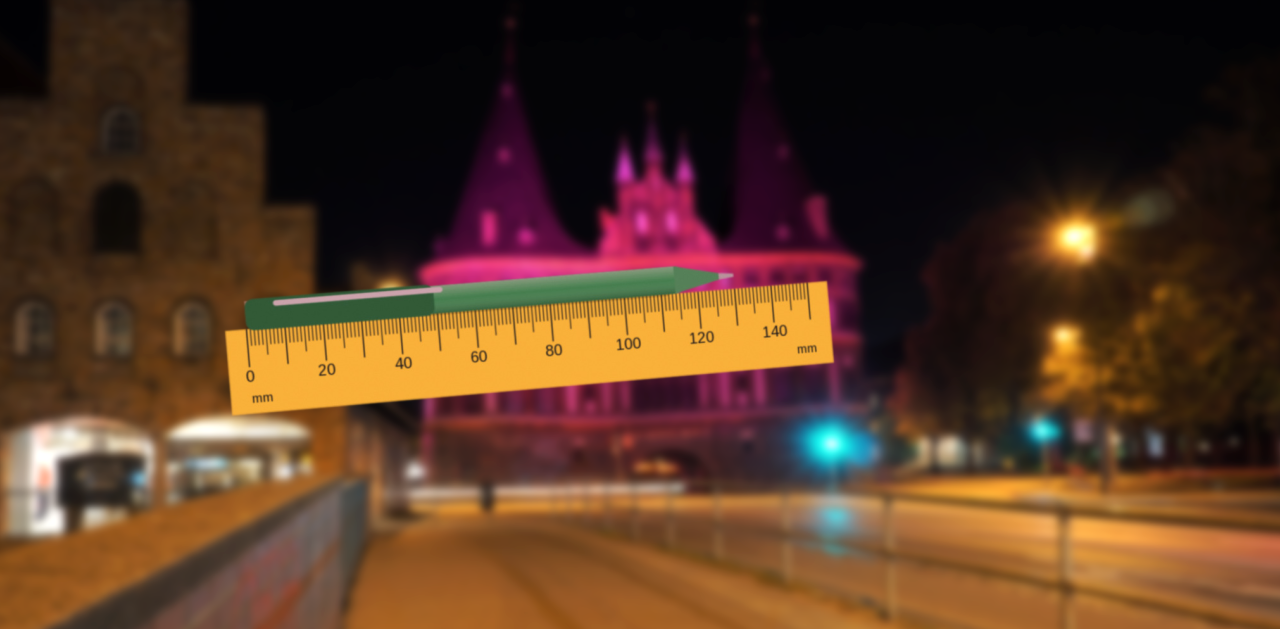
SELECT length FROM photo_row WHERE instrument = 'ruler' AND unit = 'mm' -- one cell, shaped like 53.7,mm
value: 130,mm
